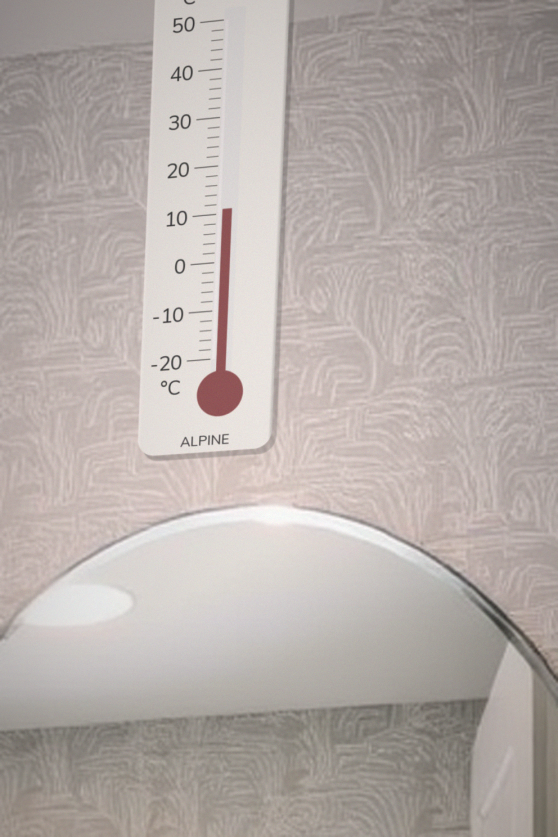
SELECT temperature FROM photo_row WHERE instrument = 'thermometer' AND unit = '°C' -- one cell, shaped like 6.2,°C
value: 11,°C
